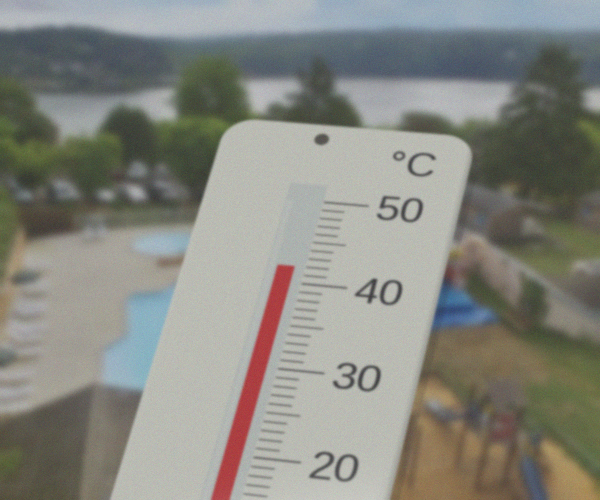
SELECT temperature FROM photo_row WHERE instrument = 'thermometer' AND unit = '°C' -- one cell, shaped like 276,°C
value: 42,°C
